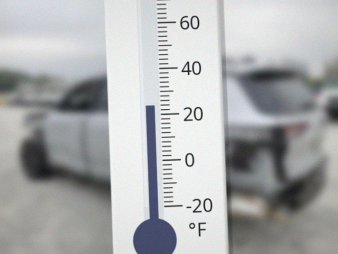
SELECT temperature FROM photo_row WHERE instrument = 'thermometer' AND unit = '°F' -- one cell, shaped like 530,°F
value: 24,°F
